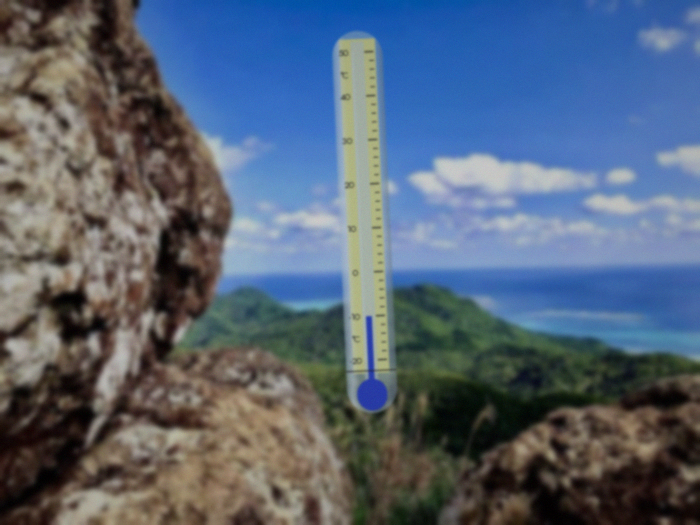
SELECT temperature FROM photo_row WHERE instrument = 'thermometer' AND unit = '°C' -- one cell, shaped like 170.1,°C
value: -10,°C
